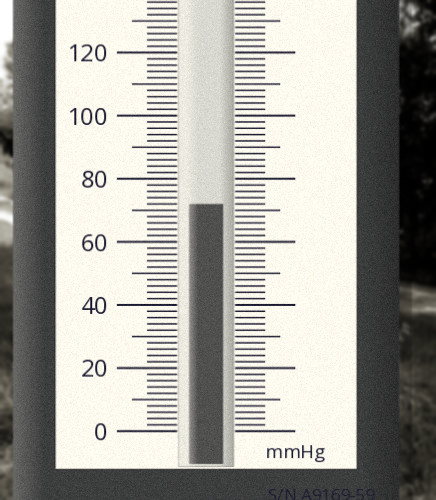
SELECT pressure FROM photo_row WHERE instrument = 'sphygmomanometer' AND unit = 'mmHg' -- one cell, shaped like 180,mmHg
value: 72,mmHg
